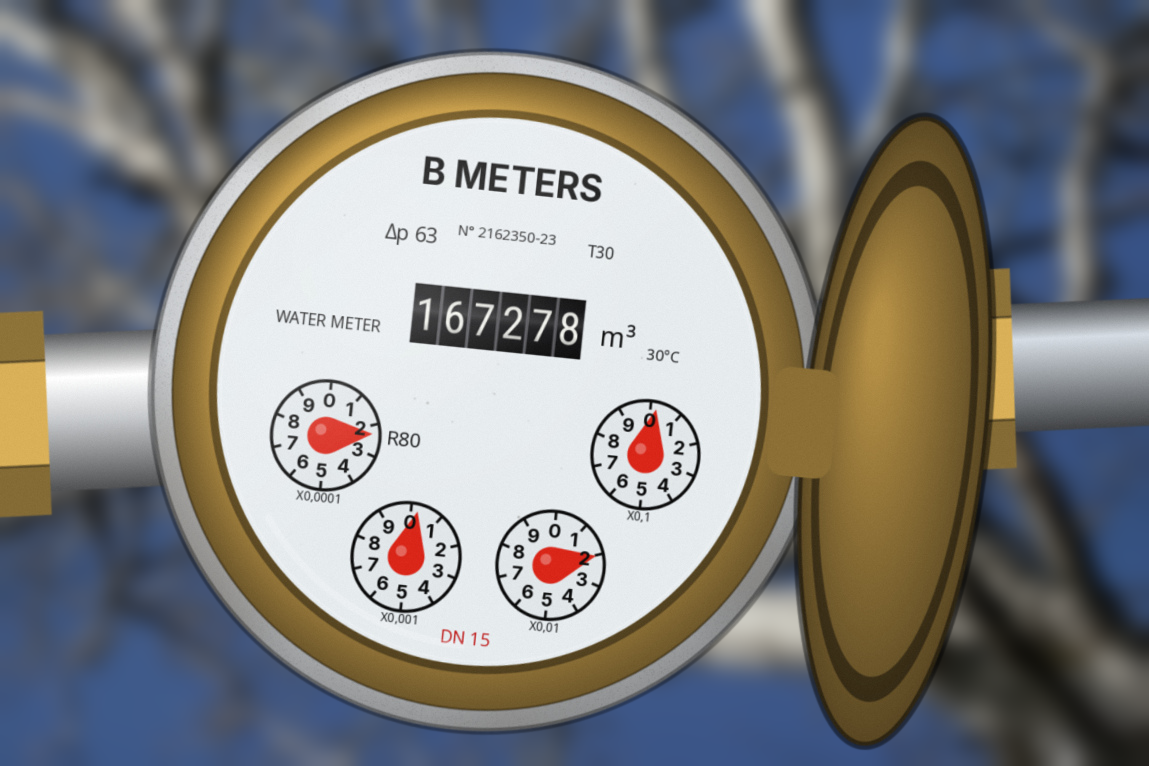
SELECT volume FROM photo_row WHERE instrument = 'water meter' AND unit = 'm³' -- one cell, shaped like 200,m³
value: 167278.0202,m³
